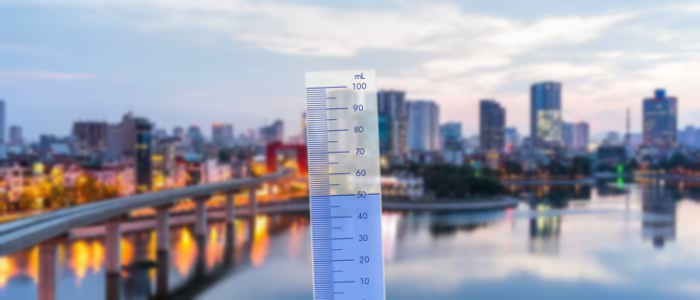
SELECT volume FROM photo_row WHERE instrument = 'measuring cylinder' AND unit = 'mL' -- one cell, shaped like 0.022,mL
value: 50,mL
